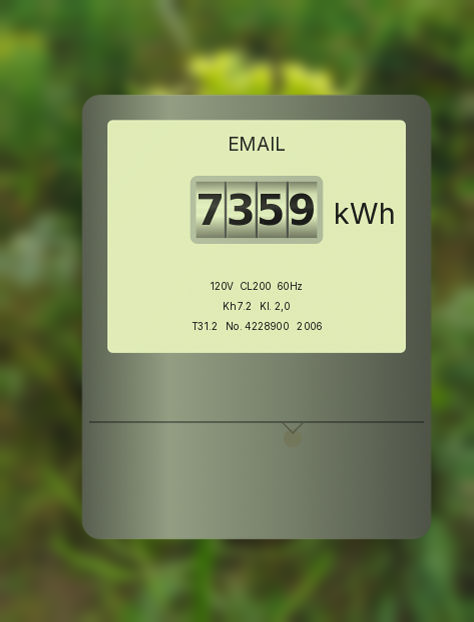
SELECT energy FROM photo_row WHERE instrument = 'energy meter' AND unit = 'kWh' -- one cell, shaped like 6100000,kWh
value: 7359,kWh
